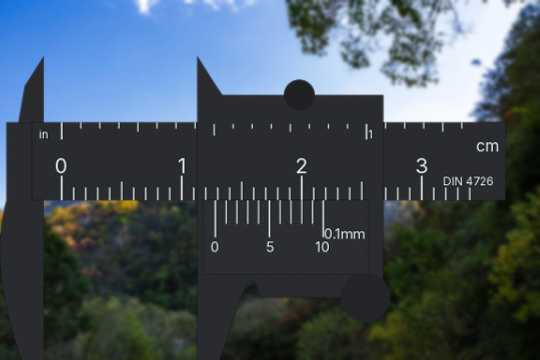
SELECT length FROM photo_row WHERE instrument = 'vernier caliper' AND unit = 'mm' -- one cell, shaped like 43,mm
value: 12.8,mm
